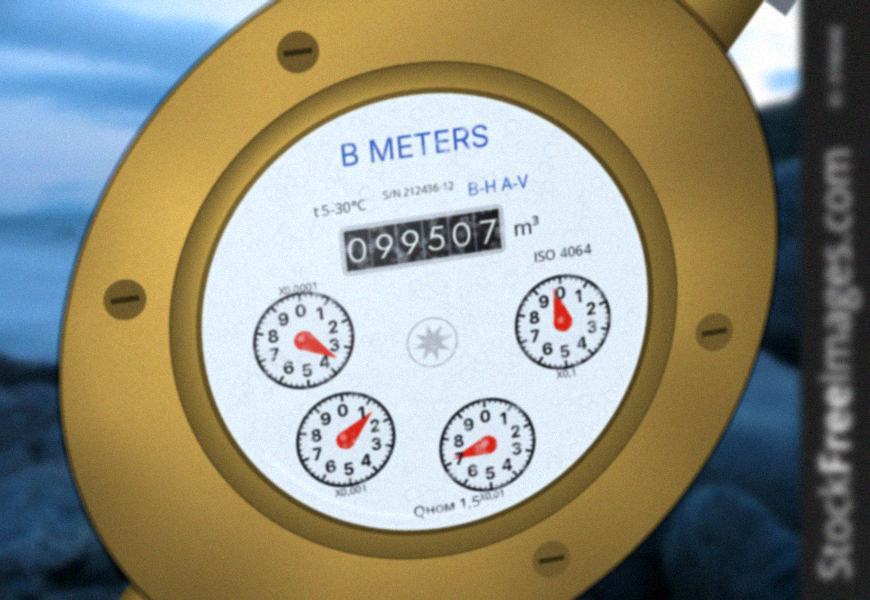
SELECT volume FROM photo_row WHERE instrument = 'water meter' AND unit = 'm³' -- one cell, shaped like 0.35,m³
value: 99506.9713,m³
